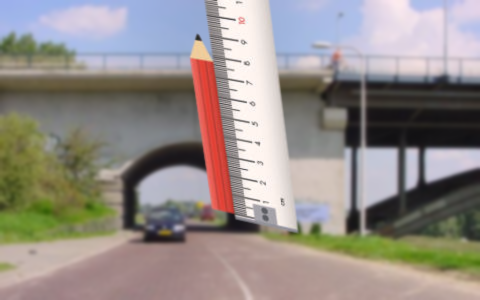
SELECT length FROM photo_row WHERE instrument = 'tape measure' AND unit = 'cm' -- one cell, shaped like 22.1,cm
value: 9,cm
